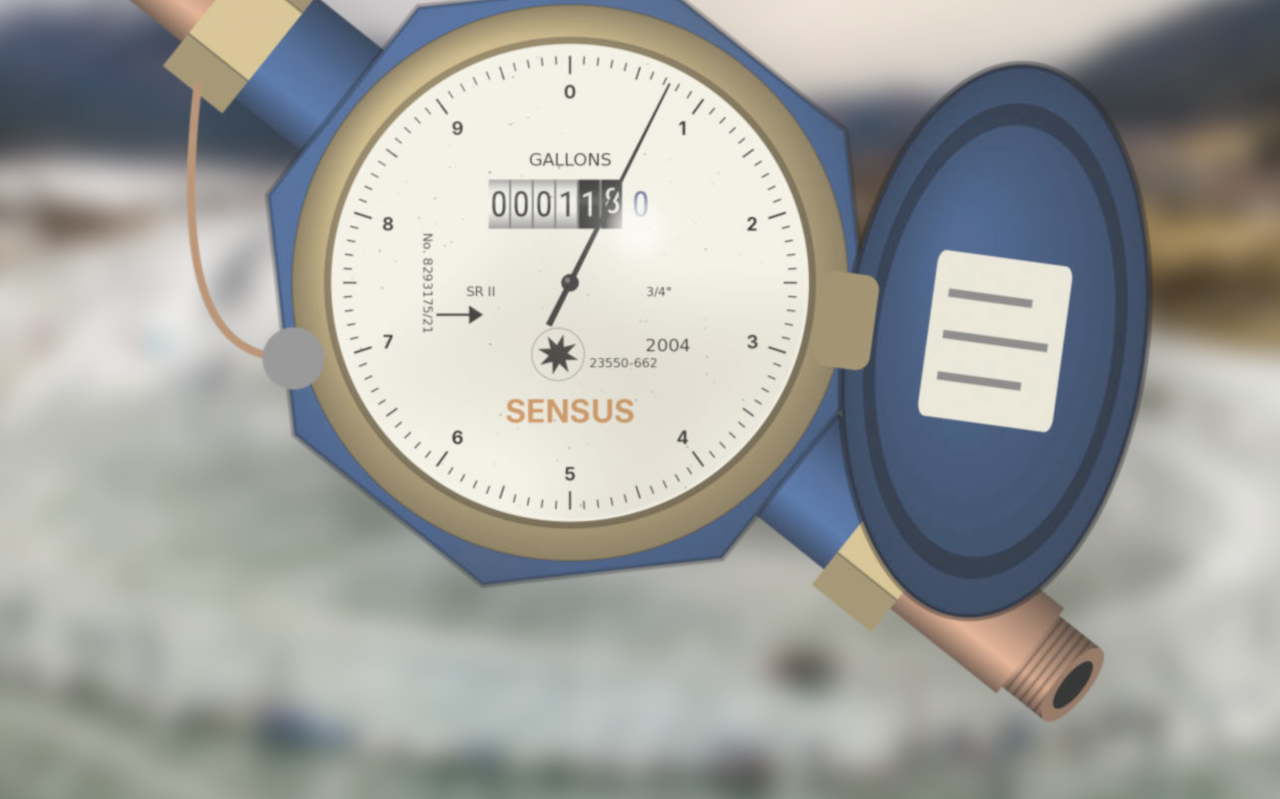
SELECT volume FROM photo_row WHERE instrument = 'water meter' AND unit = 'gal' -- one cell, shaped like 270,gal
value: 1180.7,gal
